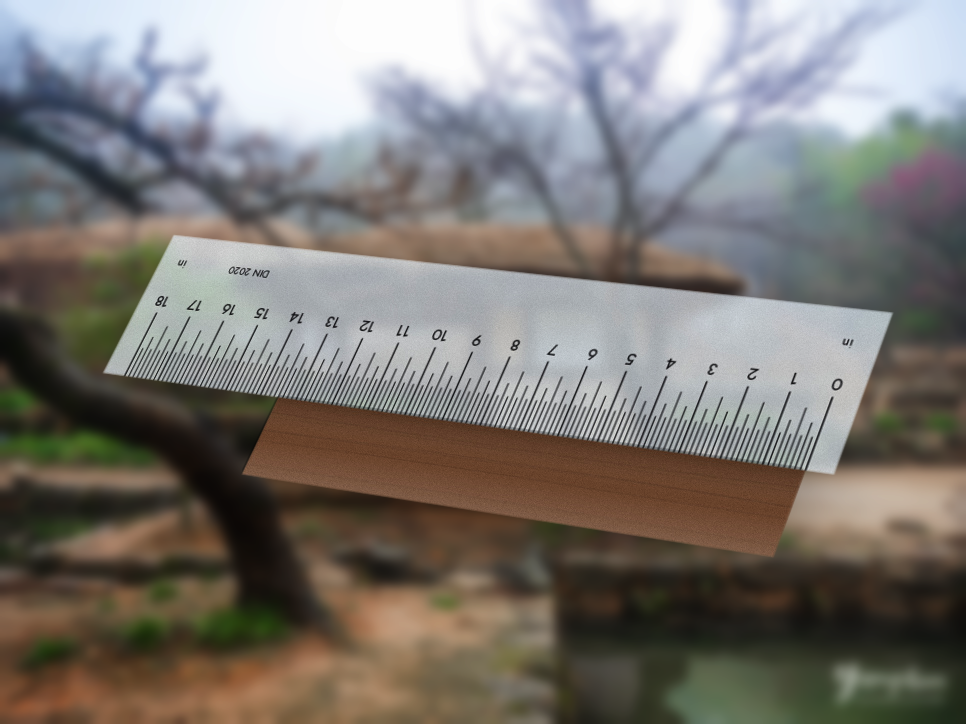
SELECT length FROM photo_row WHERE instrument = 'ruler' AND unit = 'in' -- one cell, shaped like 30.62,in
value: 13.5,in
